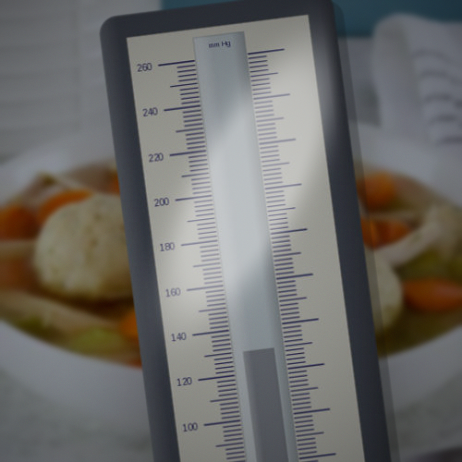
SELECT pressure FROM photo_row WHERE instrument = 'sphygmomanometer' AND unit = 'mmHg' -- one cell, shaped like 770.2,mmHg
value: 130,mmHg
